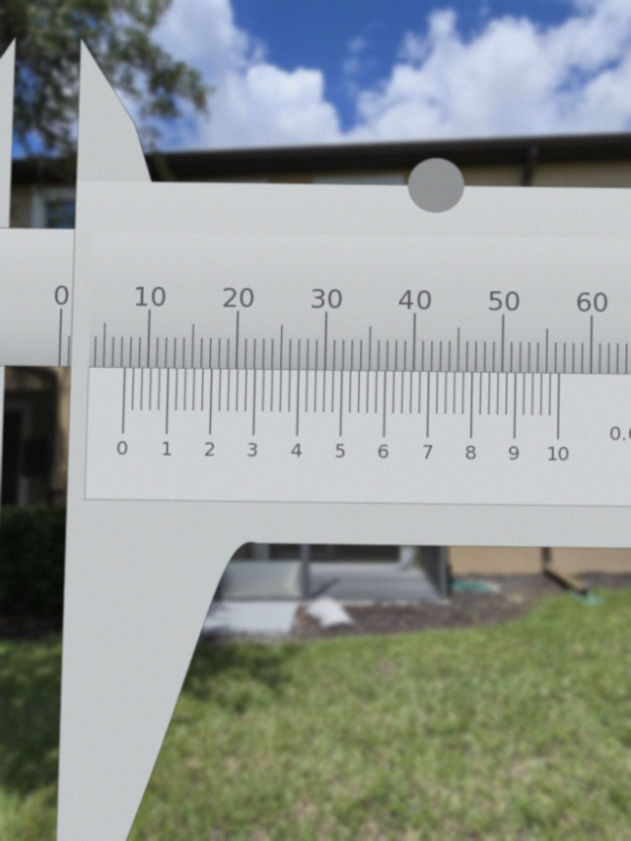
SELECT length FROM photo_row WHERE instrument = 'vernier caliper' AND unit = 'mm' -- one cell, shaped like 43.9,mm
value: 7.4,mm
